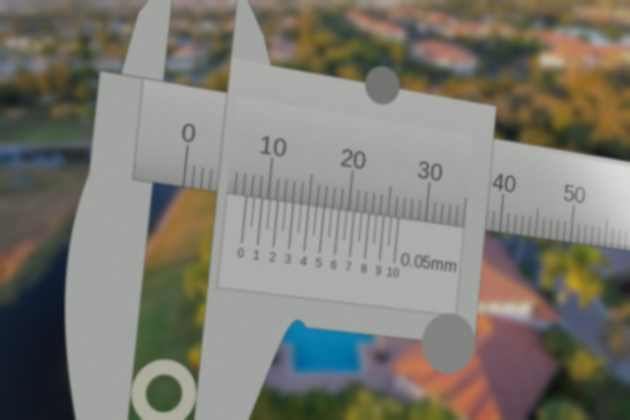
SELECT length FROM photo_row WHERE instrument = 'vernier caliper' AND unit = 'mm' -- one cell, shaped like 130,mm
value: 7.4,mm
